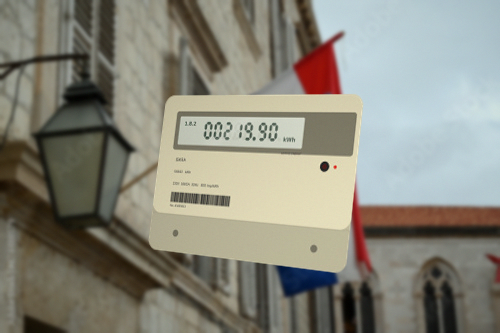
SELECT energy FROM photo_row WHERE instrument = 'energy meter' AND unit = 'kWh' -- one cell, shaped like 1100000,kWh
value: 219.90,kWh
